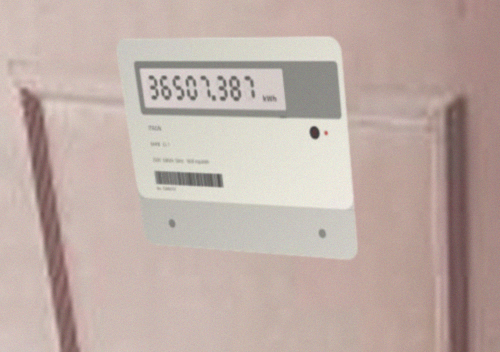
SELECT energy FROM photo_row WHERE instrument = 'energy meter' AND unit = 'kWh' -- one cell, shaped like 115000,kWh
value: 36507.387,kWh
